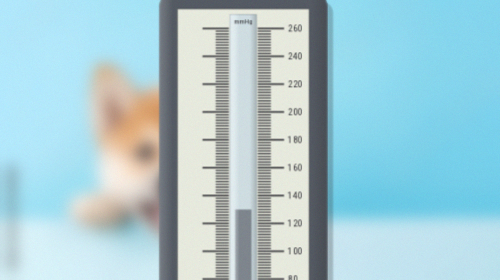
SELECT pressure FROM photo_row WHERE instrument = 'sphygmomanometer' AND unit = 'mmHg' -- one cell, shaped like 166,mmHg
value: 130,mmHg
